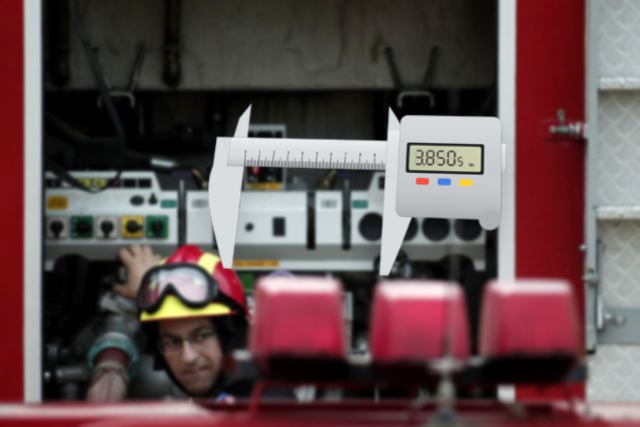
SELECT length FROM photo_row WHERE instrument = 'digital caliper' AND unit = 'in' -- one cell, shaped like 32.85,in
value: 3.8505,in
